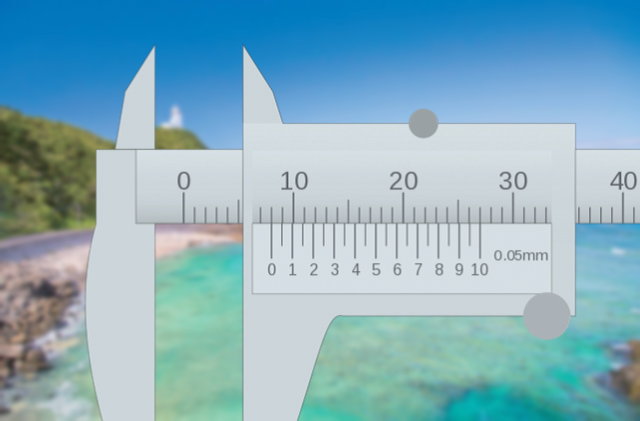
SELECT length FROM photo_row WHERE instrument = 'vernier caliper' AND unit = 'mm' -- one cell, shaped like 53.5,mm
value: 8.0,mm
